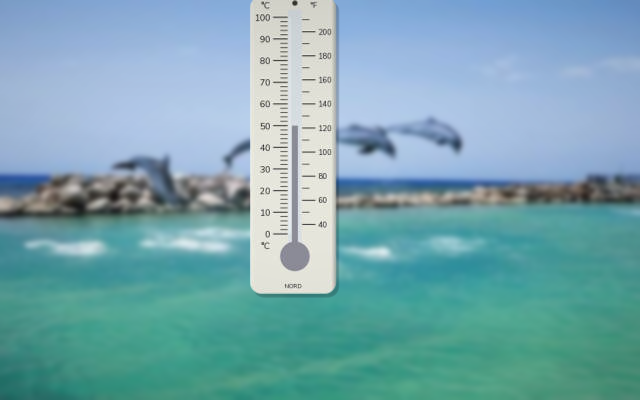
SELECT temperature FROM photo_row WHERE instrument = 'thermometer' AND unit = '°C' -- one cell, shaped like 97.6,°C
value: 50,°C
